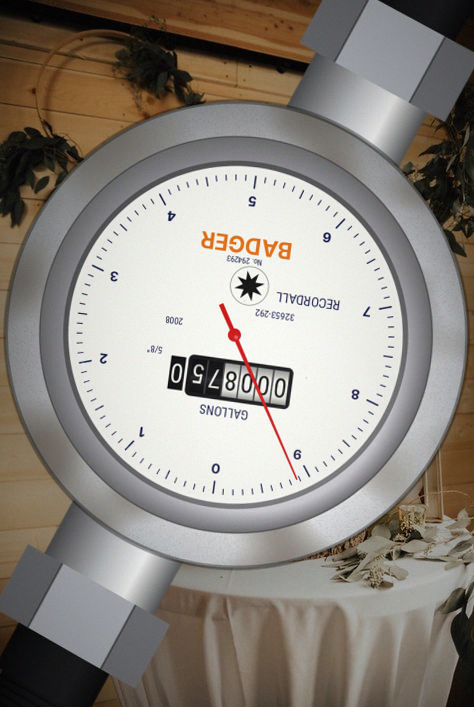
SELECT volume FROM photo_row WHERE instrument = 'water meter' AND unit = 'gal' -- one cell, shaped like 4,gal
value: 8749.1,gal
